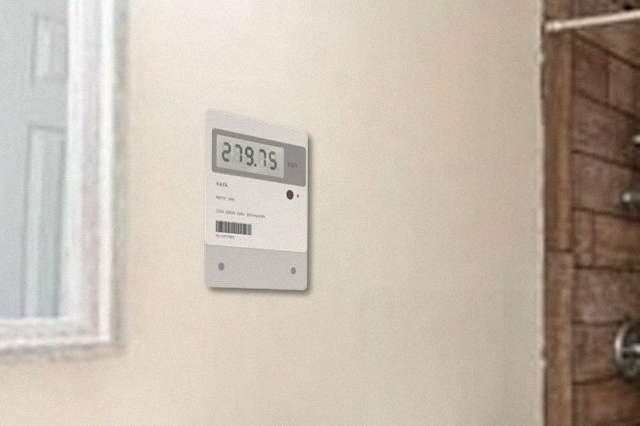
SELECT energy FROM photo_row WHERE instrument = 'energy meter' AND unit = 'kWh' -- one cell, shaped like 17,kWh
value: 279.75,kWh
